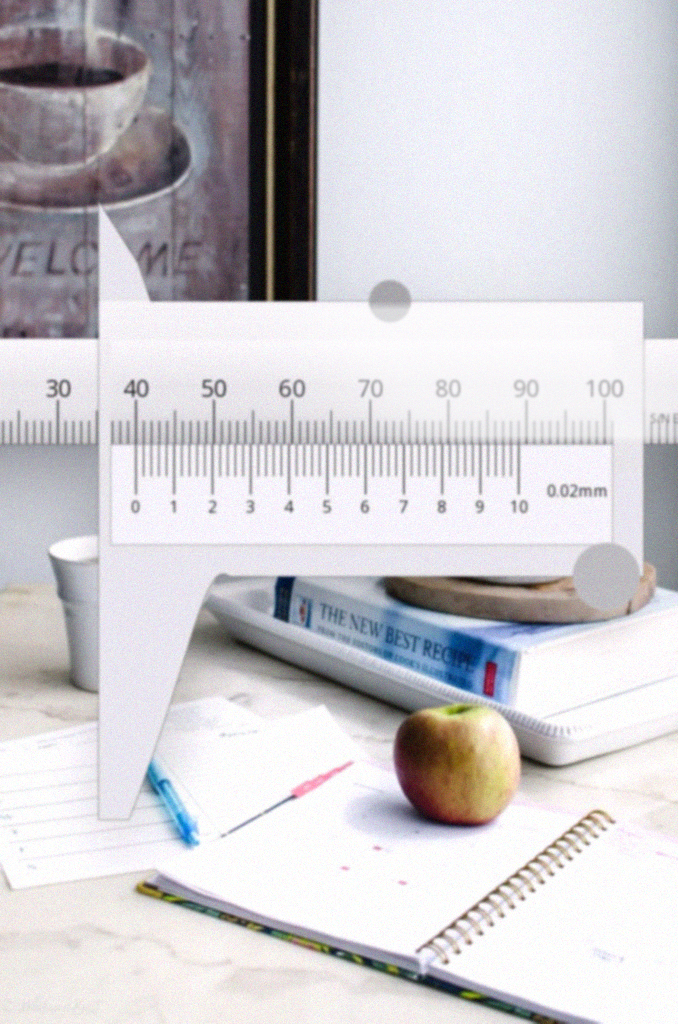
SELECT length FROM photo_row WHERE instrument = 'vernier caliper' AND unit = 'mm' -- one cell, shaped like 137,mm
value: 40.0,mm
